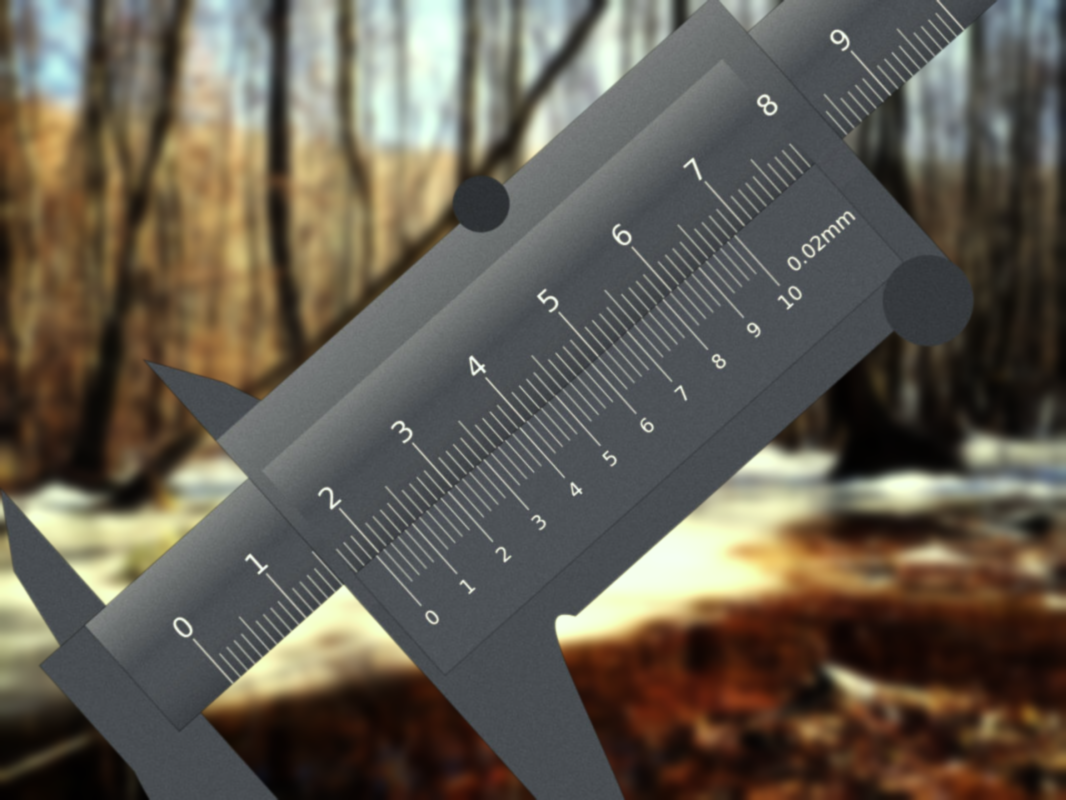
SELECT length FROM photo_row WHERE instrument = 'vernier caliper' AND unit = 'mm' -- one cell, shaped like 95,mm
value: 19.6,mm
